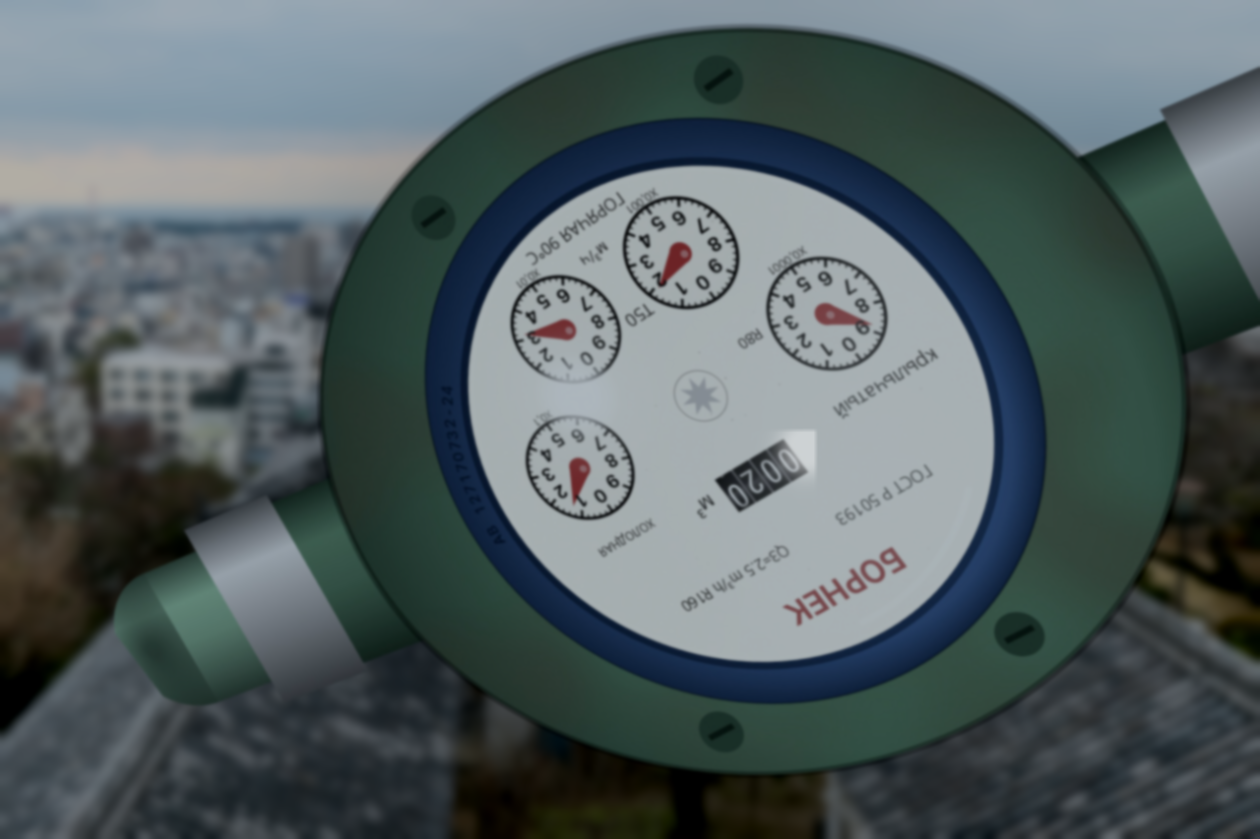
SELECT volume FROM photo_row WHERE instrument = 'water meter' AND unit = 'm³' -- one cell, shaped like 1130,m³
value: 20.1318,m³
